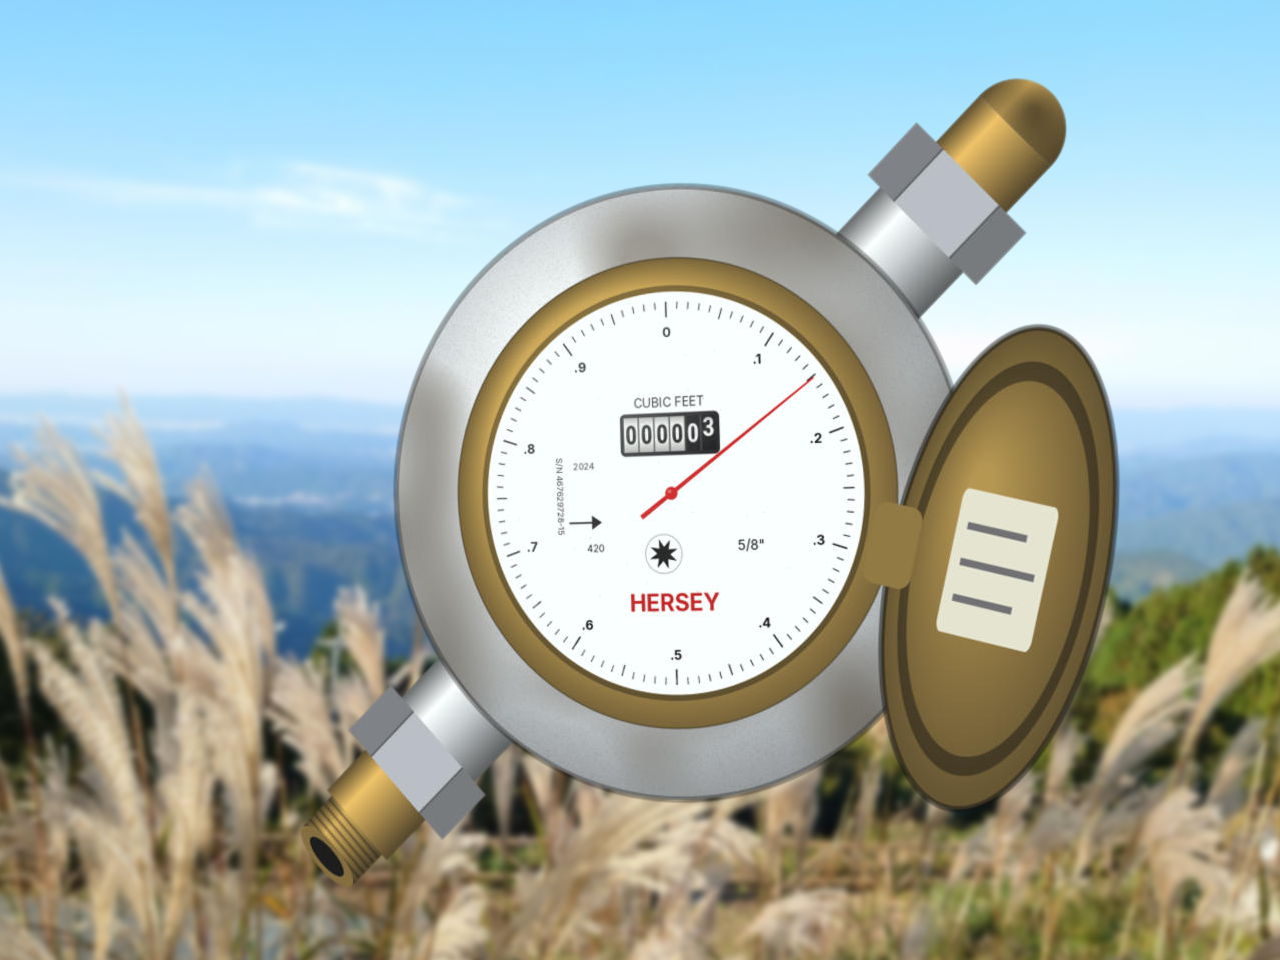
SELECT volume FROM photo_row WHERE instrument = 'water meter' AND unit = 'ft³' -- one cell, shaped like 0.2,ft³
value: 3.15,ft³
